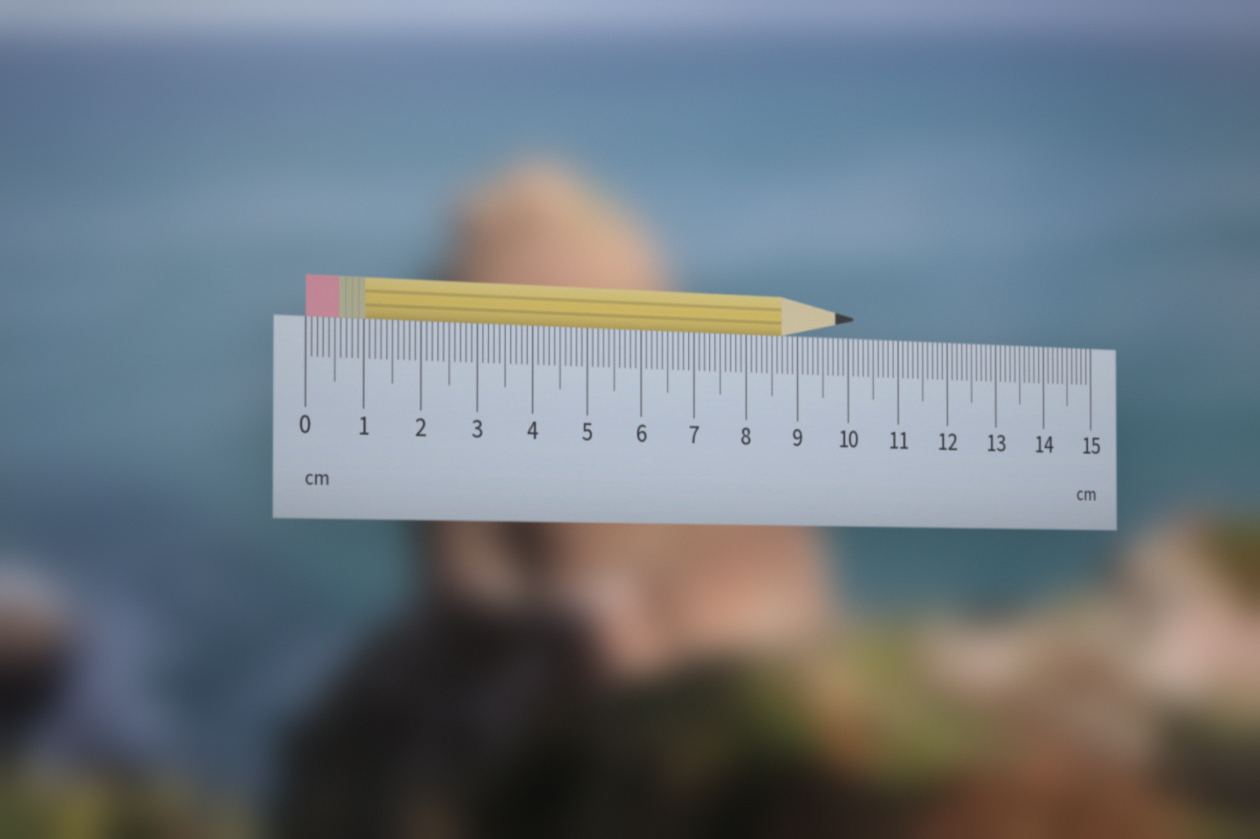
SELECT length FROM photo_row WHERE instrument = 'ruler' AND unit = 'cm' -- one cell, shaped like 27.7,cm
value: 10.1,cm
